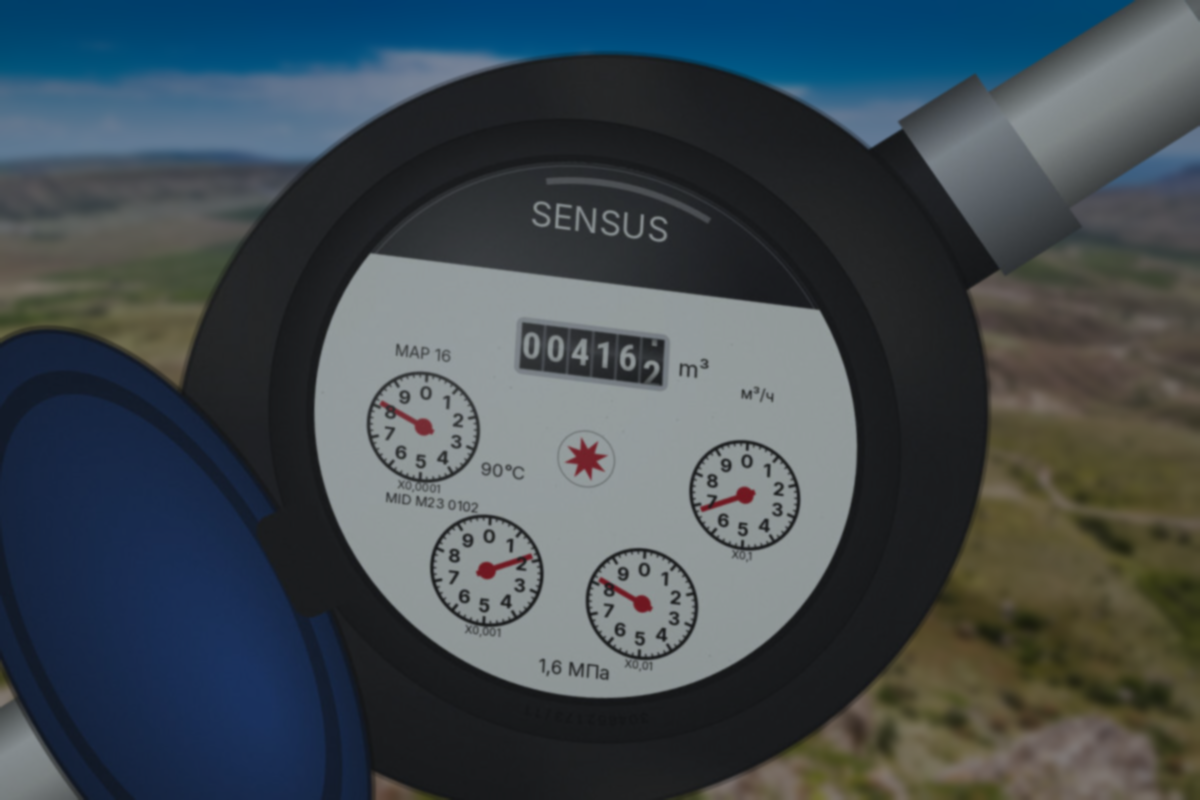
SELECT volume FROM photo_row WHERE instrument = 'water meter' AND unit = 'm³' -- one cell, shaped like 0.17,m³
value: 4161.6818,m³
